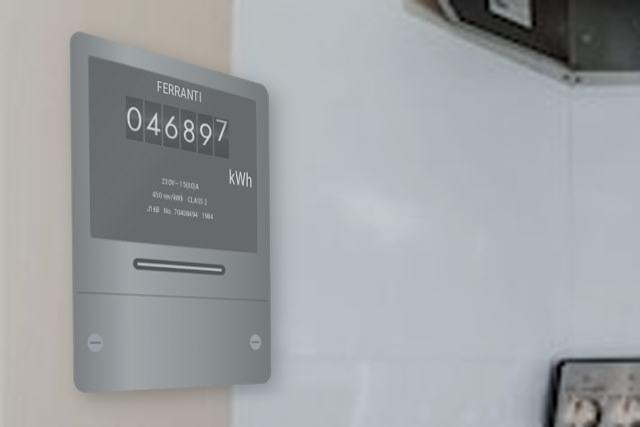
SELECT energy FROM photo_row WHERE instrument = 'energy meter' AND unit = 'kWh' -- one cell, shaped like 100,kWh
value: 46897,kWh
